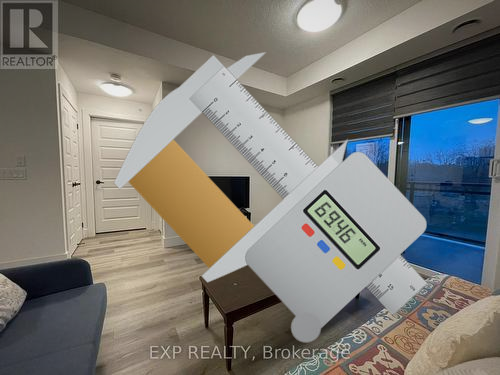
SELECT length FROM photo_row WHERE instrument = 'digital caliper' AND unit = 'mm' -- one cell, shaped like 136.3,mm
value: 69.46,mm
